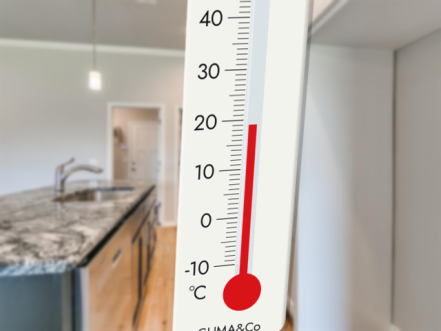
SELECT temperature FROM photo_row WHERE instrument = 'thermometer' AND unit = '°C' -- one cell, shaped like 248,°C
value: 19,°C
